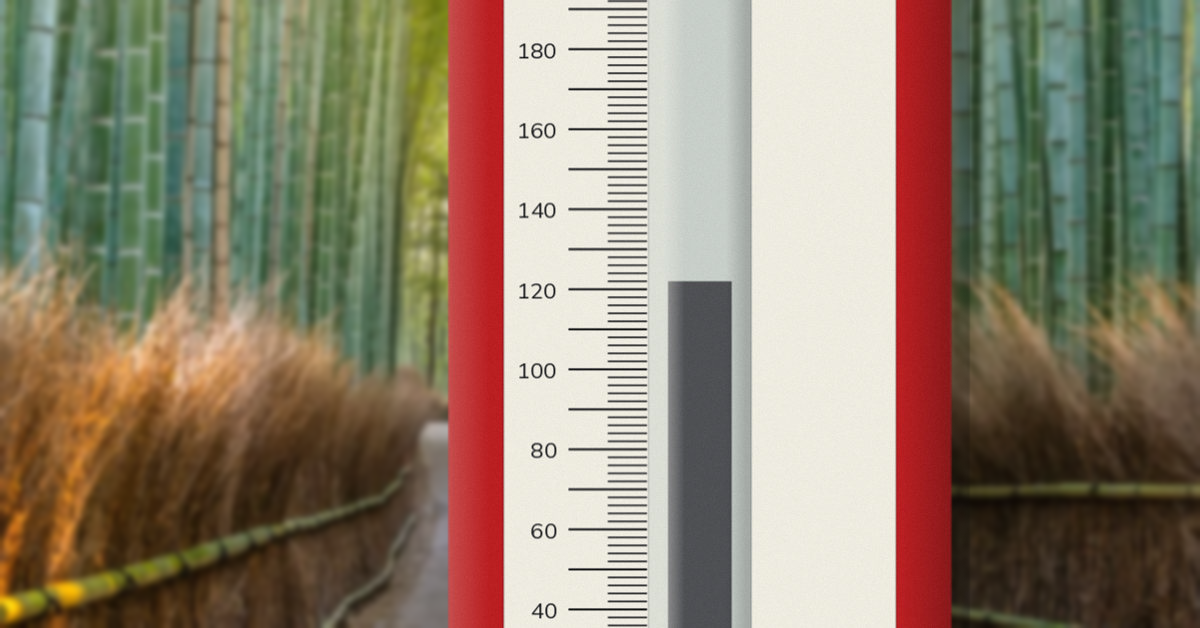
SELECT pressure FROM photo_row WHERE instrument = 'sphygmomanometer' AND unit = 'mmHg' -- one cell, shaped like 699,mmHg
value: 122,mmHg
